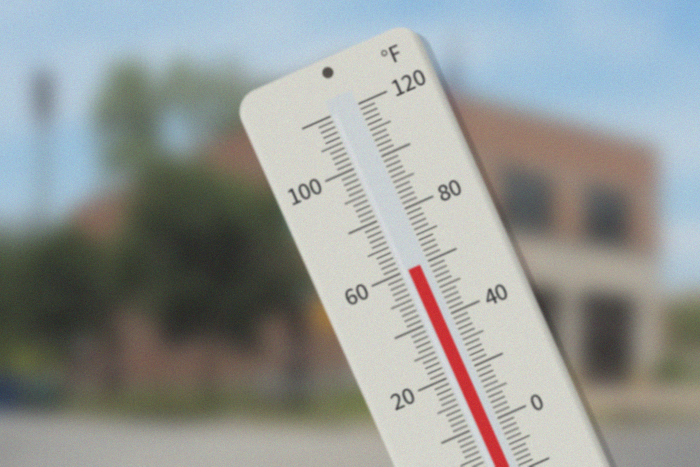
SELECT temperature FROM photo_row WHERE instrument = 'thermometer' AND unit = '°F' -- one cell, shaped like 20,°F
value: 60,°F
